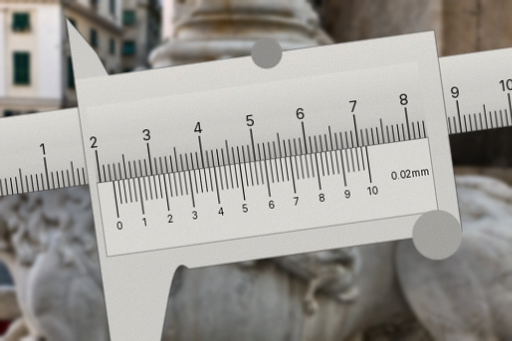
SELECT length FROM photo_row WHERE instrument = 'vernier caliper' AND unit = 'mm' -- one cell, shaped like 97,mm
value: 22.5,mm
